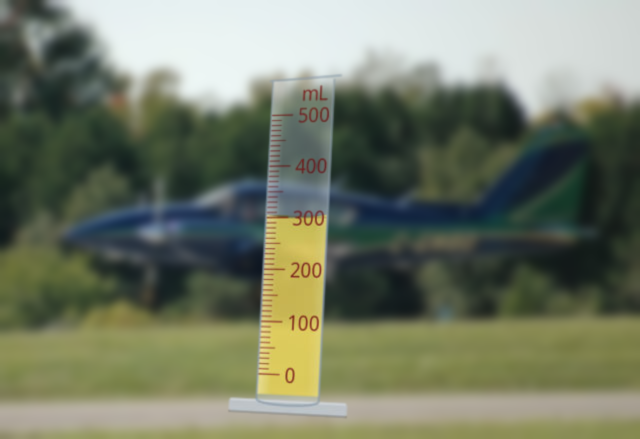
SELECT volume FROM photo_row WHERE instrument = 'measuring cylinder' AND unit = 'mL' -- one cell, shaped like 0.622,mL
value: 300,mL
